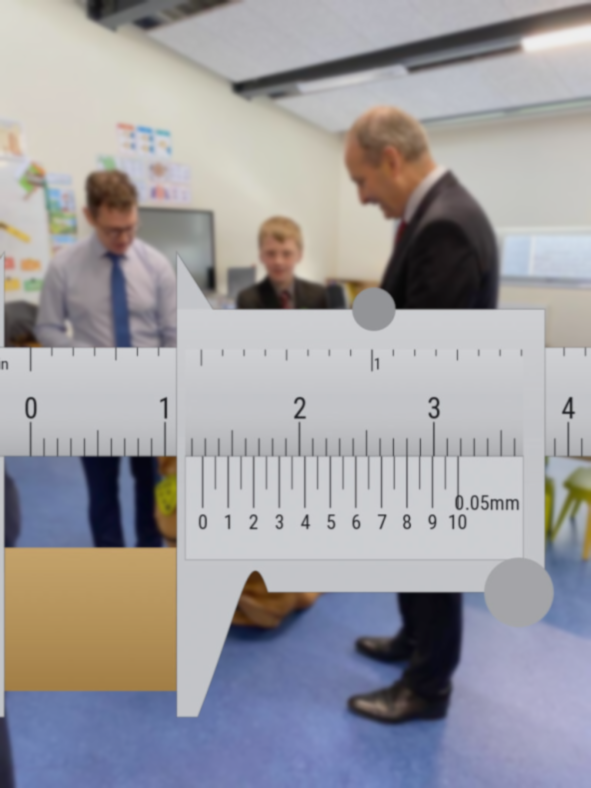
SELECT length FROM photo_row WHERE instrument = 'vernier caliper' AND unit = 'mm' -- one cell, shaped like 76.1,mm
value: 12.8,mm
